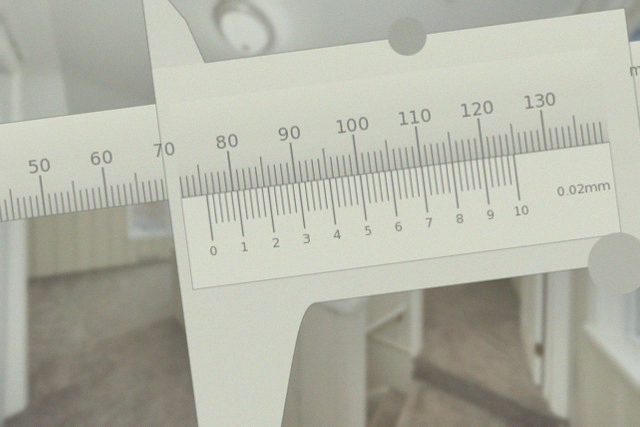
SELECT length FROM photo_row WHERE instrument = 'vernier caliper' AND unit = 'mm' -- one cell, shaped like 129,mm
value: 75.8,mm
